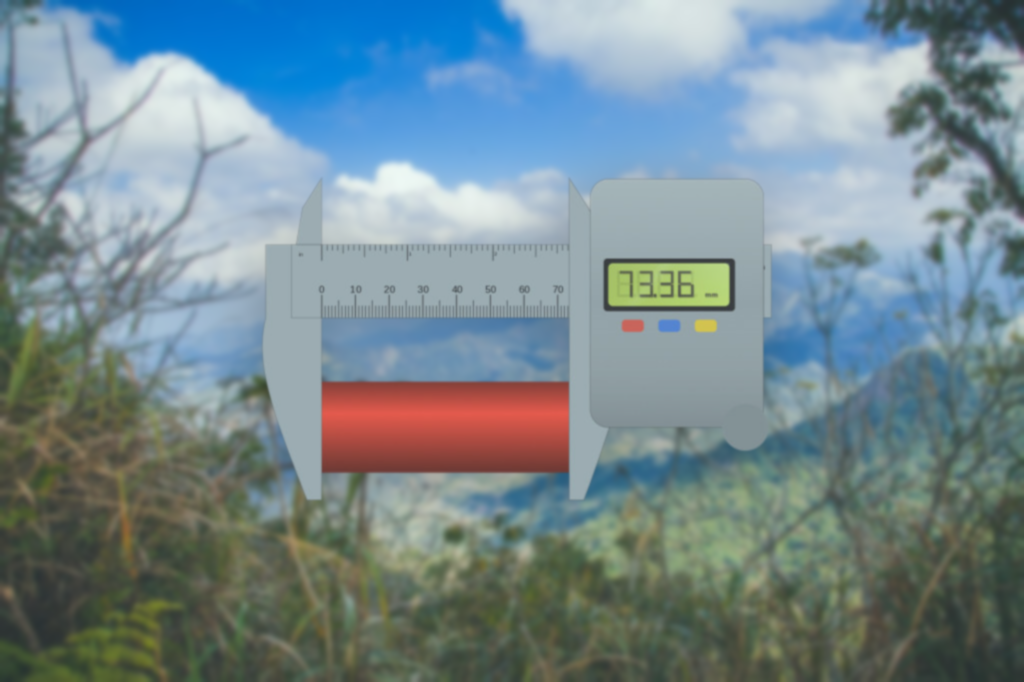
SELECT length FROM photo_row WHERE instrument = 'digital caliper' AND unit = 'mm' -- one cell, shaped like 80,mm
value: 73.36,mm
